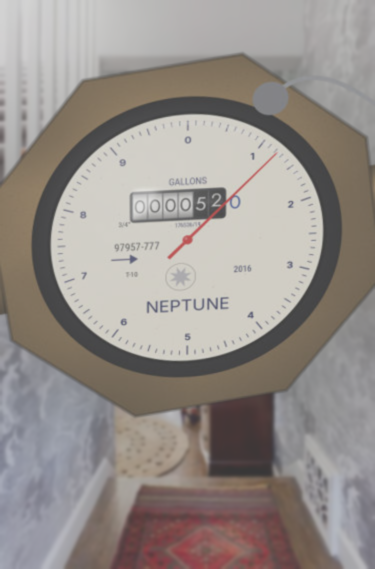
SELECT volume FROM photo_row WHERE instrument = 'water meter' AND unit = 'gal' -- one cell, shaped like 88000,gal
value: 521.2,gal
